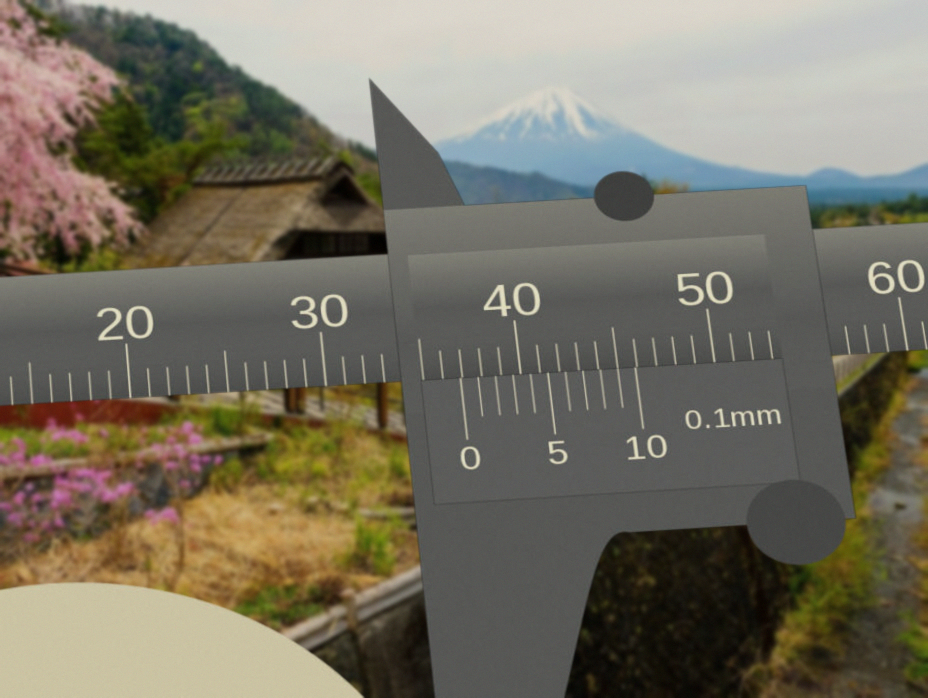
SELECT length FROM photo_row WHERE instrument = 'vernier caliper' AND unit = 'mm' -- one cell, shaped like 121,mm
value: 36.9,mm
